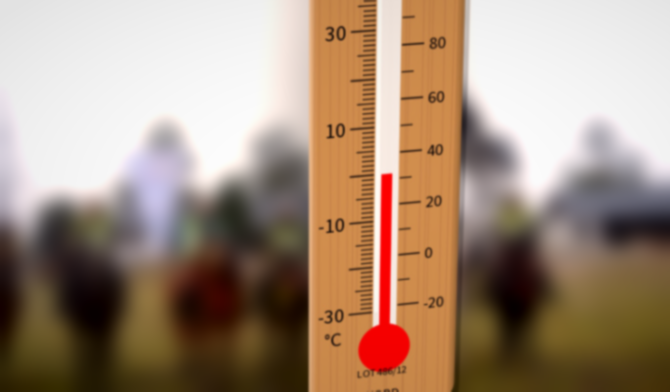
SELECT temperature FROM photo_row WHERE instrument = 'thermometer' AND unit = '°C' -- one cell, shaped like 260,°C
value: 0,°C
